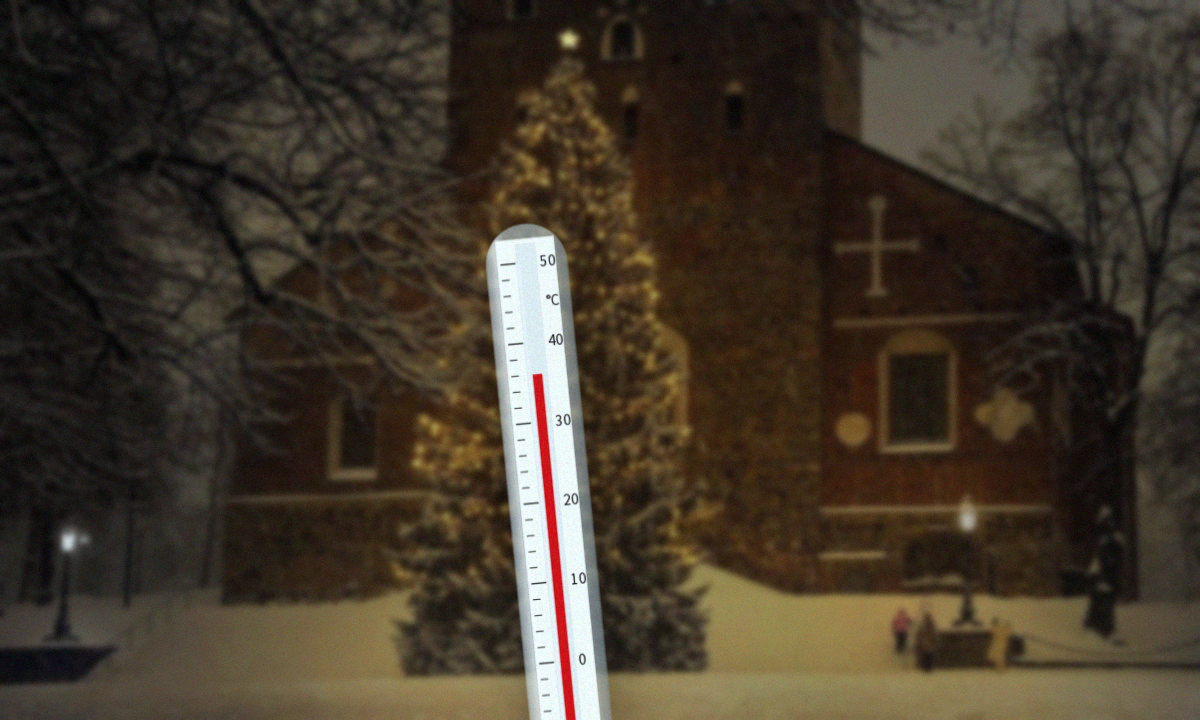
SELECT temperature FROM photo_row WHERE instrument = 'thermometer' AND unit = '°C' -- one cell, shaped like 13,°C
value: 36,°C
